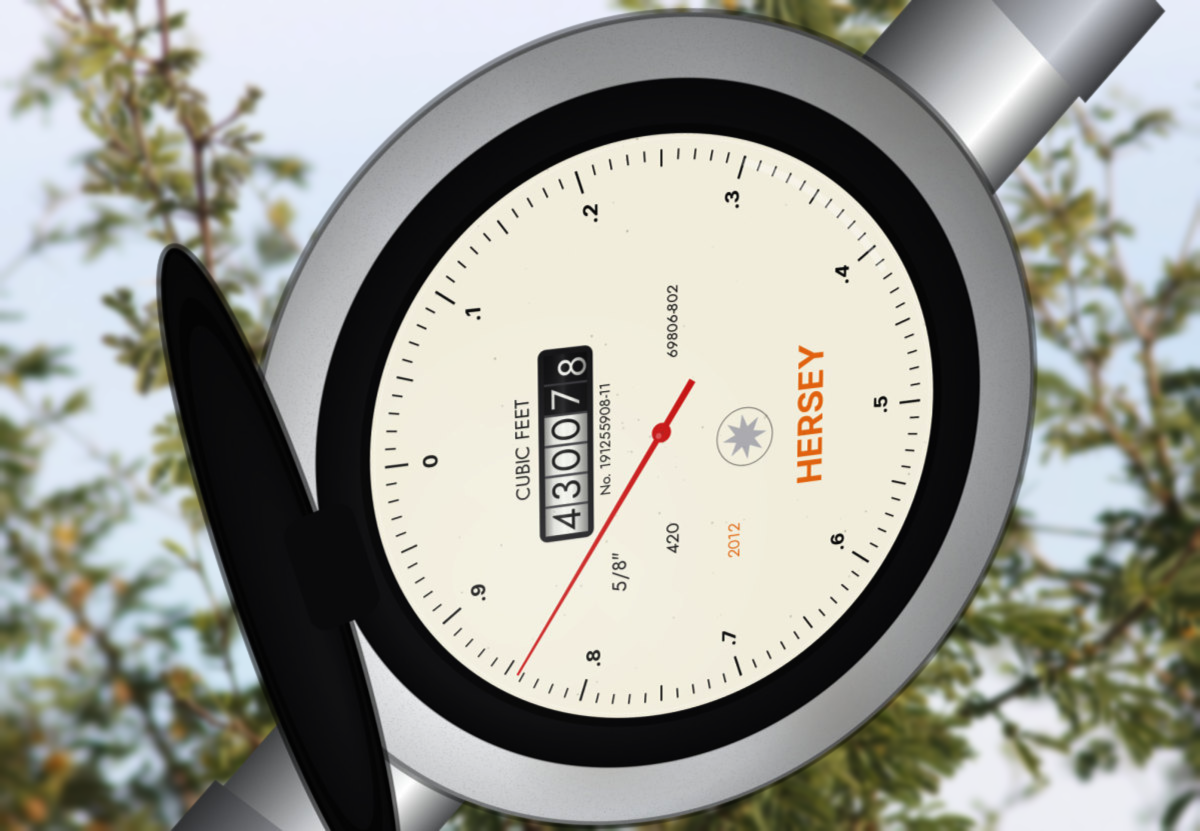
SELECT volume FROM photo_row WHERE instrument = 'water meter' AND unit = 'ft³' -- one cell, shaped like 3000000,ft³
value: 430077.84,ft³
